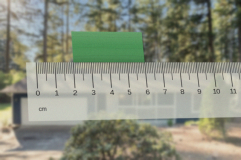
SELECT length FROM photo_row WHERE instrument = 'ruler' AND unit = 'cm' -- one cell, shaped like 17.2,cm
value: 4,cm
